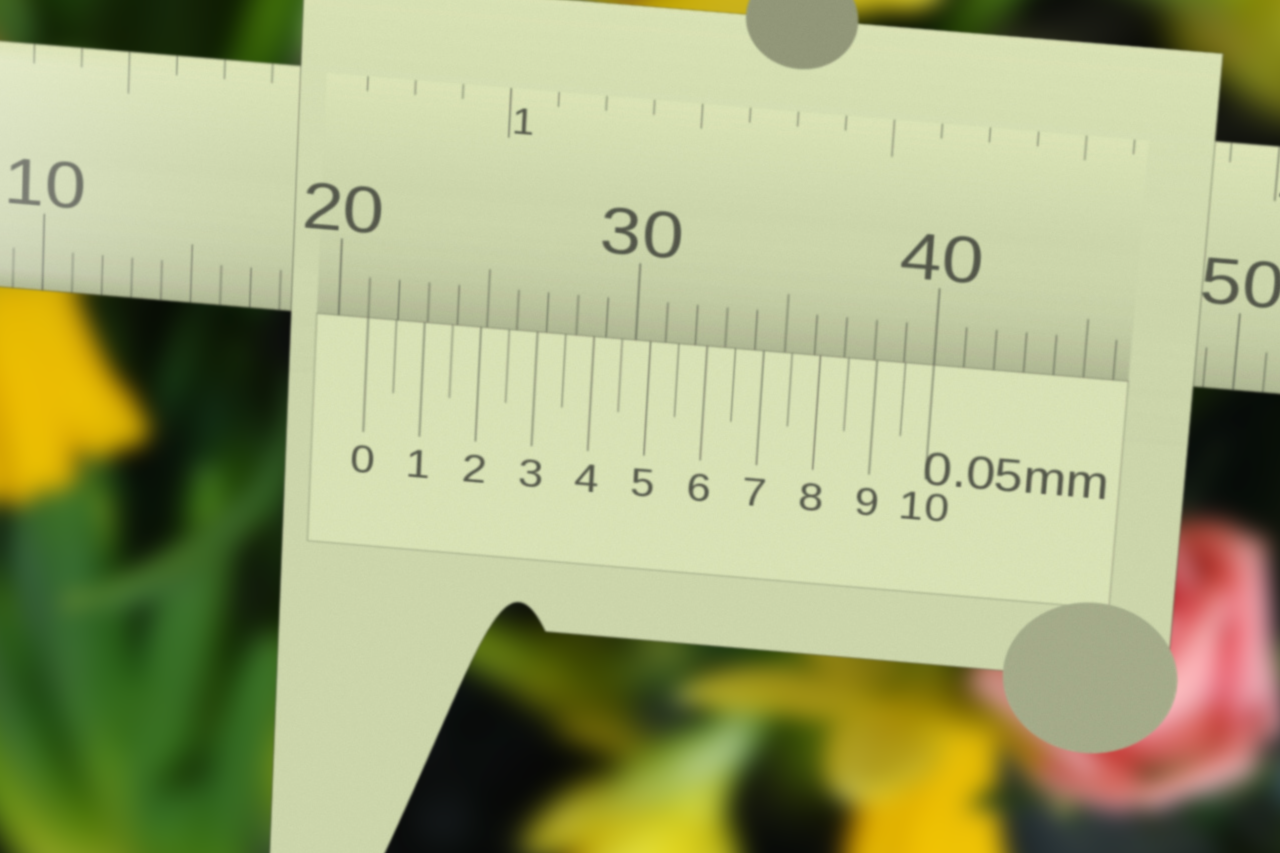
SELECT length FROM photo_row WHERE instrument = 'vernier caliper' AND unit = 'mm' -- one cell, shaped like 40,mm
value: 21.0,mm
